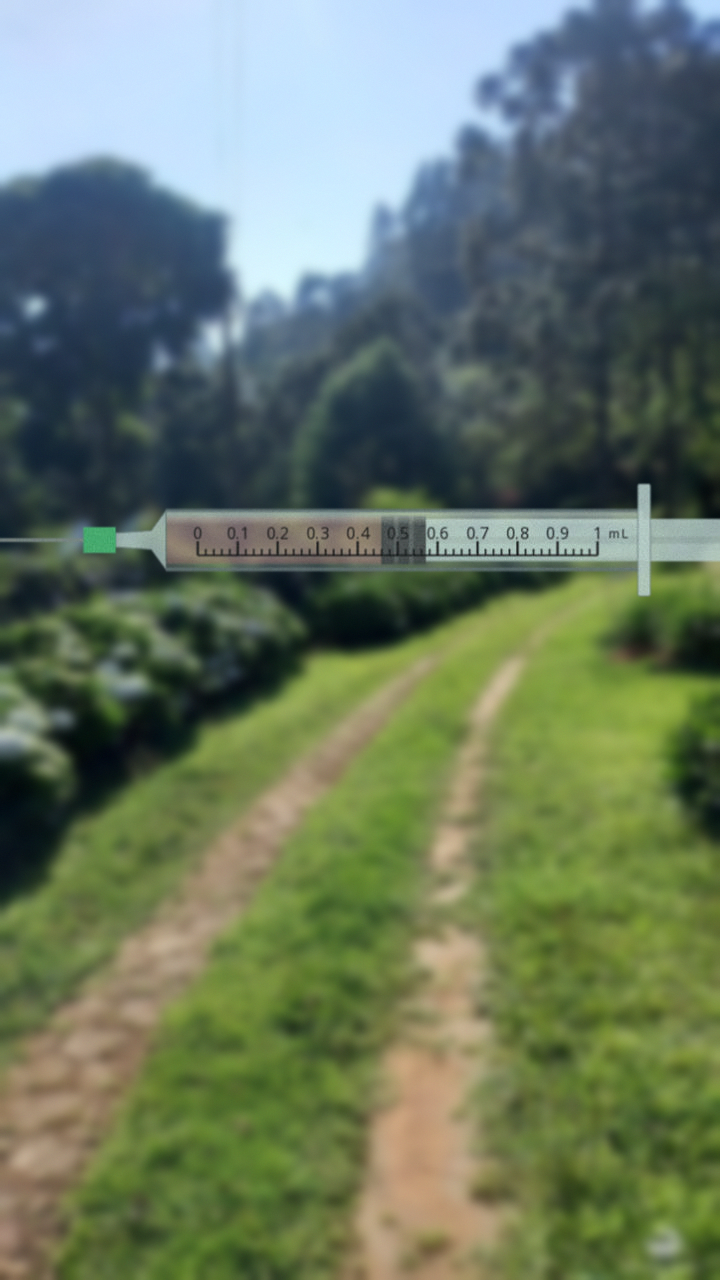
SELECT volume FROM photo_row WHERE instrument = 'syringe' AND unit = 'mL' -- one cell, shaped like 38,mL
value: 0.46,mL
